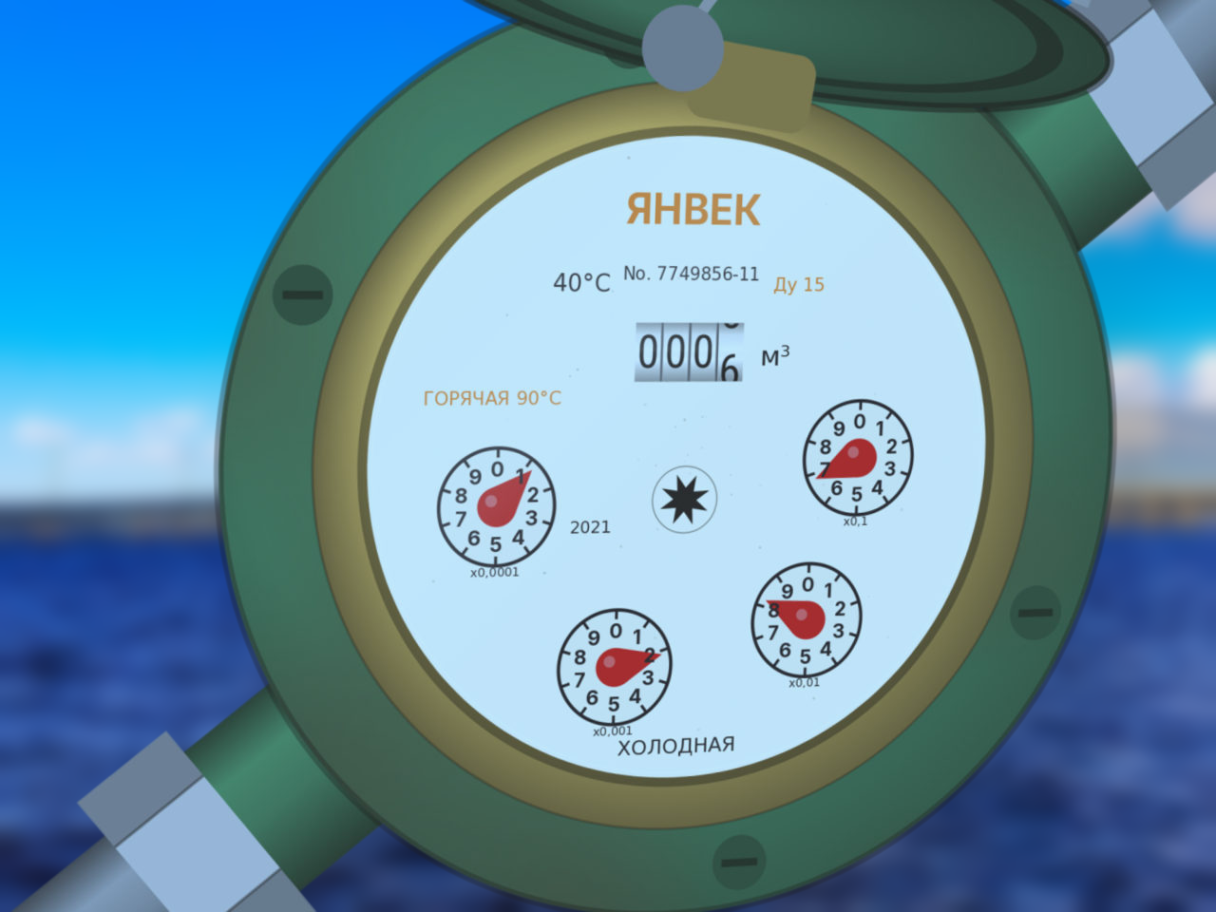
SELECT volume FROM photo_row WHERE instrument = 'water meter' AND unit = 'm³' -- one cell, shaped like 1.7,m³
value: 5.6821,m³
